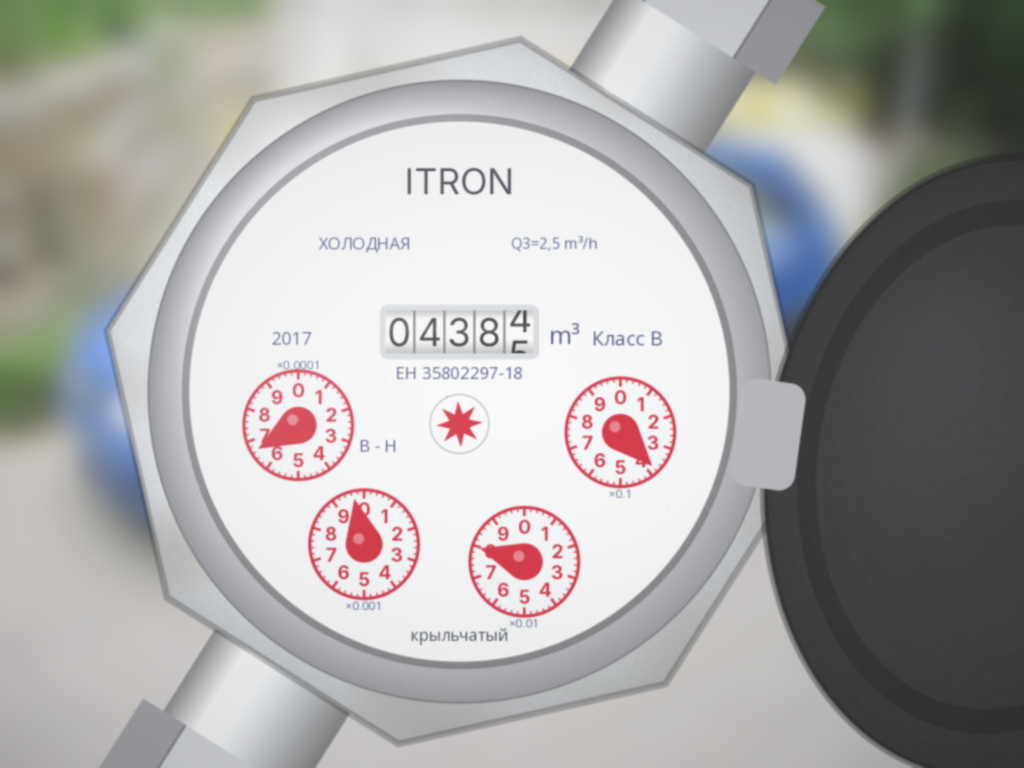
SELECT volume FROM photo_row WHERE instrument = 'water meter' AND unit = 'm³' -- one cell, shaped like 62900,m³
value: 4384.3796,m³
